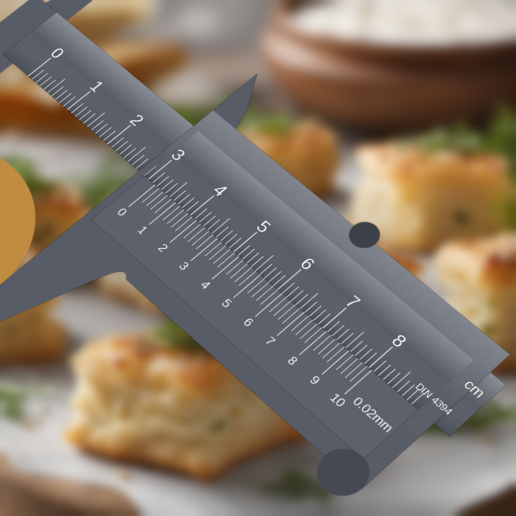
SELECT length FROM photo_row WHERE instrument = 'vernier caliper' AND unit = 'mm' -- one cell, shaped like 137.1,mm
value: 31.6,mm
